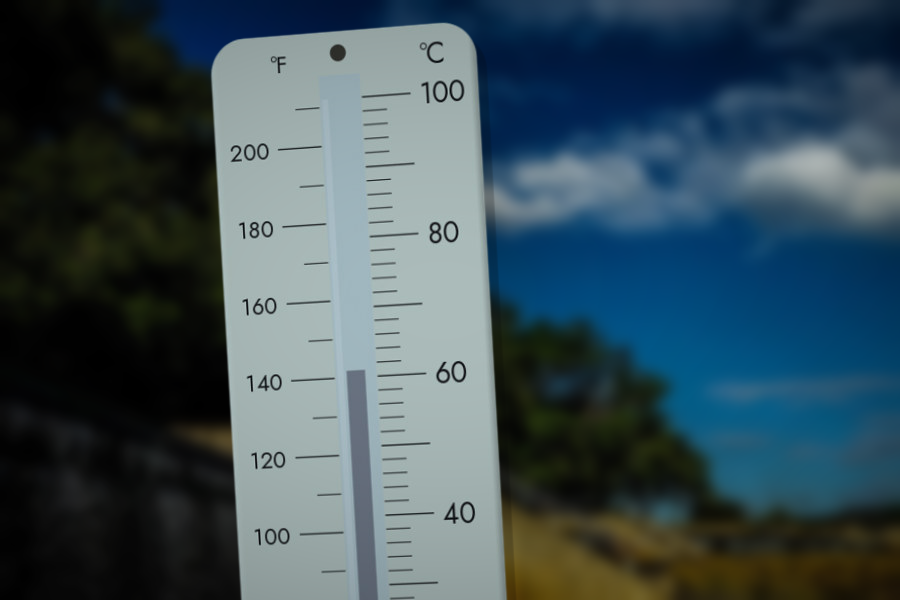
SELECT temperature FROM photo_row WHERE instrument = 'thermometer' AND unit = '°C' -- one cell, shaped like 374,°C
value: 61,°C
